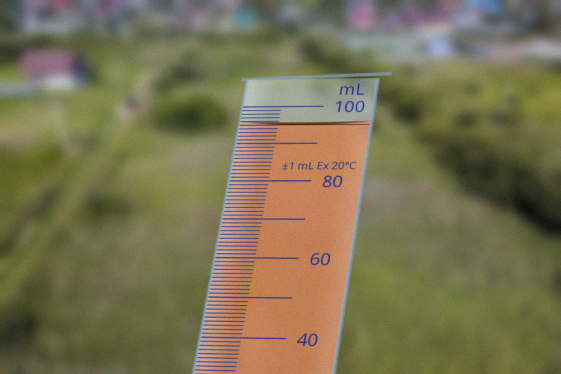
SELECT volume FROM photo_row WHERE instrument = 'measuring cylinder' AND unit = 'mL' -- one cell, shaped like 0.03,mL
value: 95,mL
